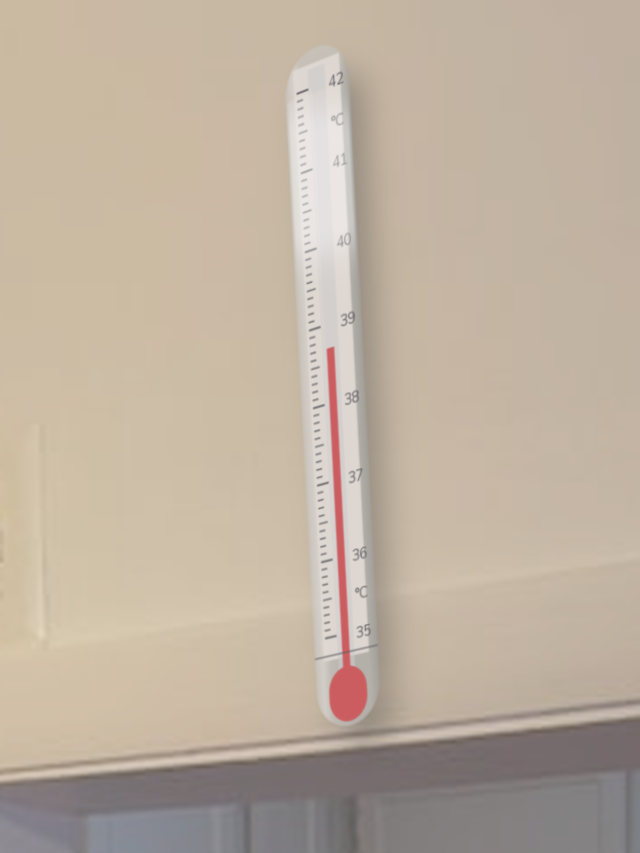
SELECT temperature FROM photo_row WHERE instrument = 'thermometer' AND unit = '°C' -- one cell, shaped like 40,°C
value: 38.7,°C
